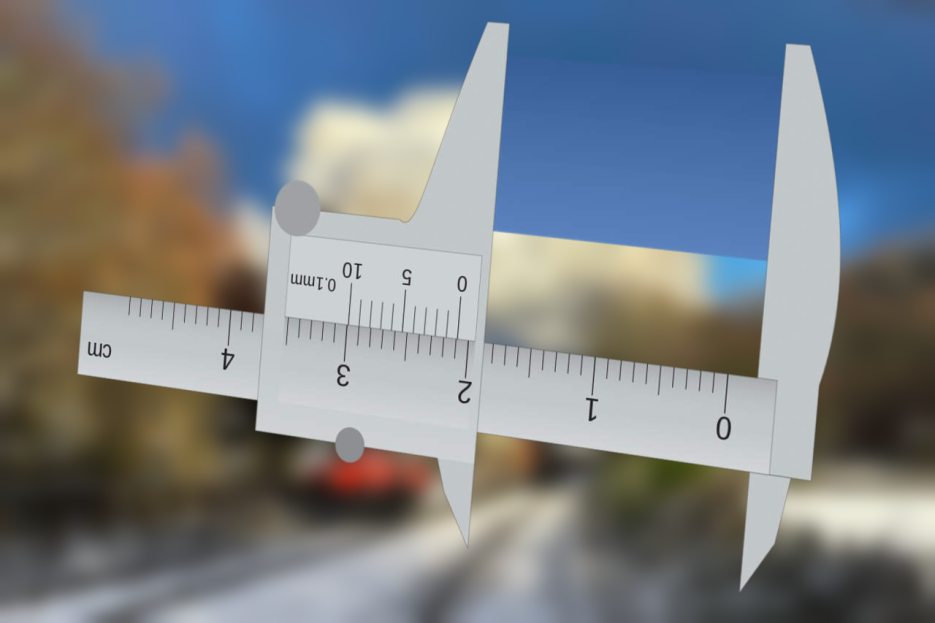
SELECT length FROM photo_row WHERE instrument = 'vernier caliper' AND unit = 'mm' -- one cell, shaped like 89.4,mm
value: 20.9,mm
